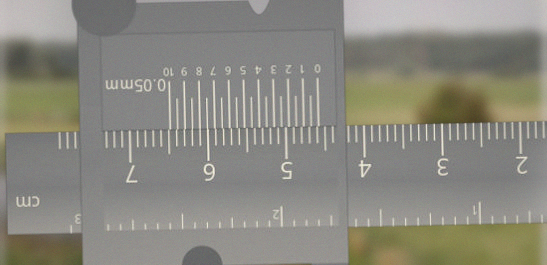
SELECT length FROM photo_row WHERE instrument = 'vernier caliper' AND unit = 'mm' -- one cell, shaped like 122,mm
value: 45.8,mm
